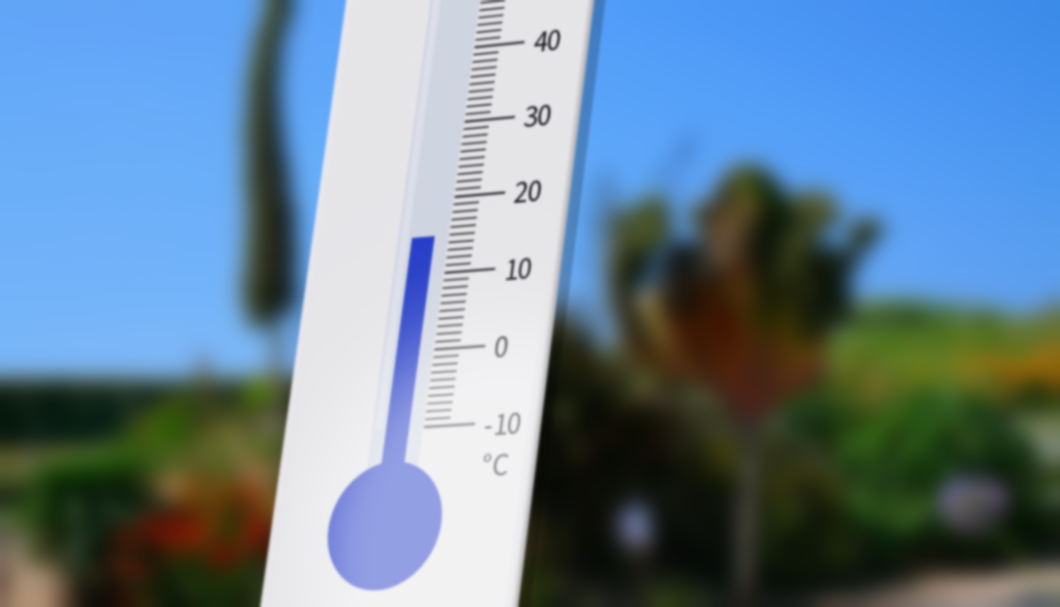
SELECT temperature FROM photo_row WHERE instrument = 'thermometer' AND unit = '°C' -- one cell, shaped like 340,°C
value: 15,°C
